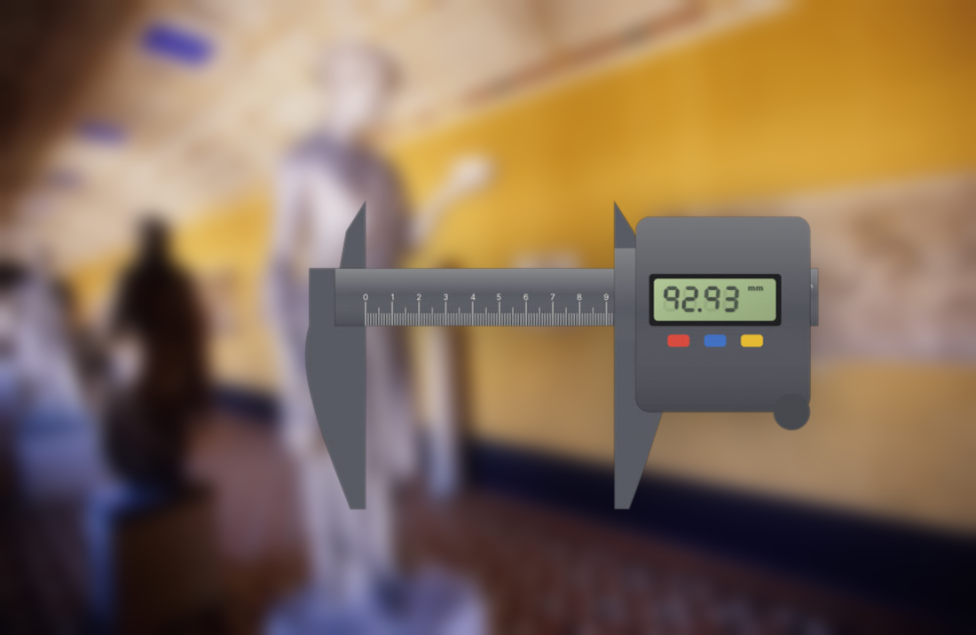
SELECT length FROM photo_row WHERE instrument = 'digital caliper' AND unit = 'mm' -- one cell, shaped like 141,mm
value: 92.93,mm
